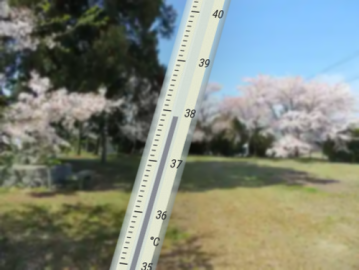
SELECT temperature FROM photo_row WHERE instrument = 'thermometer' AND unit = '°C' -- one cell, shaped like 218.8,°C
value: 37.9,°C
